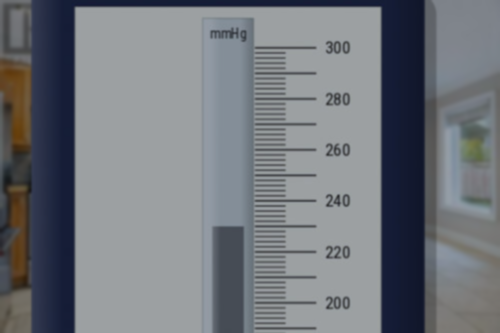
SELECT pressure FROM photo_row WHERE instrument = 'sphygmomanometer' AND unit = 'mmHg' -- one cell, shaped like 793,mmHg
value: 230,mmHg
